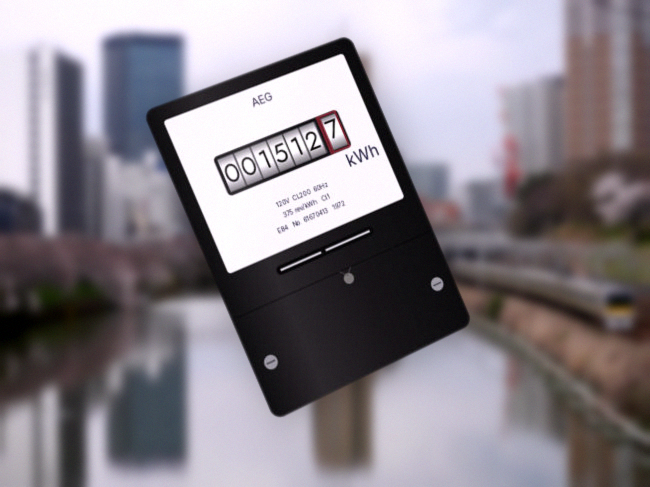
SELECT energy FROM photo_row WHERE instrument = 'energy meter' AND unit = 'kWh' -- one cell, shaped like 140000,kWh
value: 1512.7,kWh
